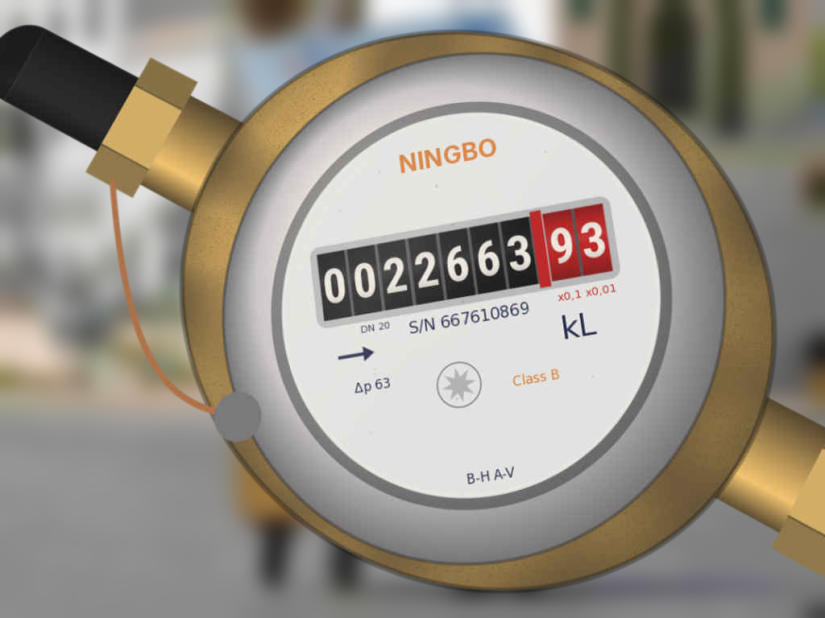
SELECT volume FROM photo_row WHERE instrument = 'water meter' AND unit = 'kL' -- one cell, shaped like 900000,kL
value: 22663.93,kL
